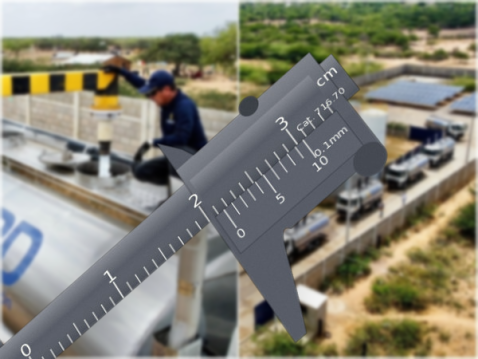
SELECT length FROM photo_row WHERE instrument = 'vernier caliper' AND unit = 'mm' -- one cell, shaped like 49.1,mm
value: 21.6,mm
